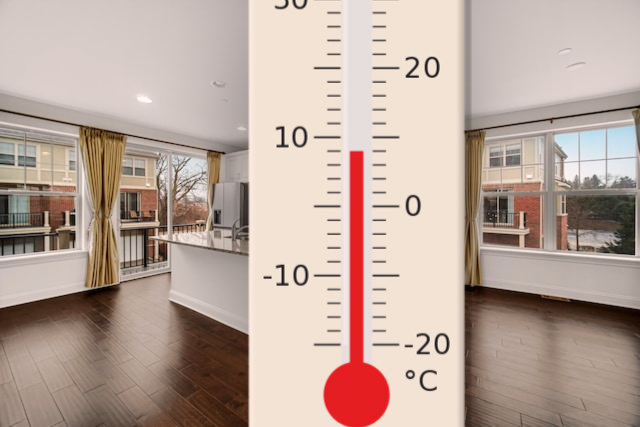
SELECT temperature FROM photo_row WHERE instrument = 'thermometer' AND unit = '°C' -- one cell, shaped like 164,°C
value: 8,°C
